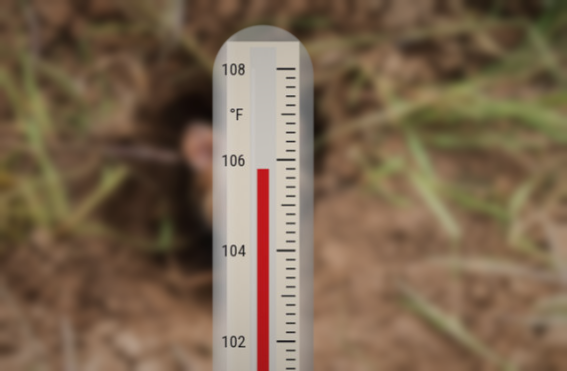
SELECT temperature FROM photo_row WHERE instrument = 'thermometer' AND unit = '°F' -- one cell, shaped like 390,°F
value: 105.8,°F
